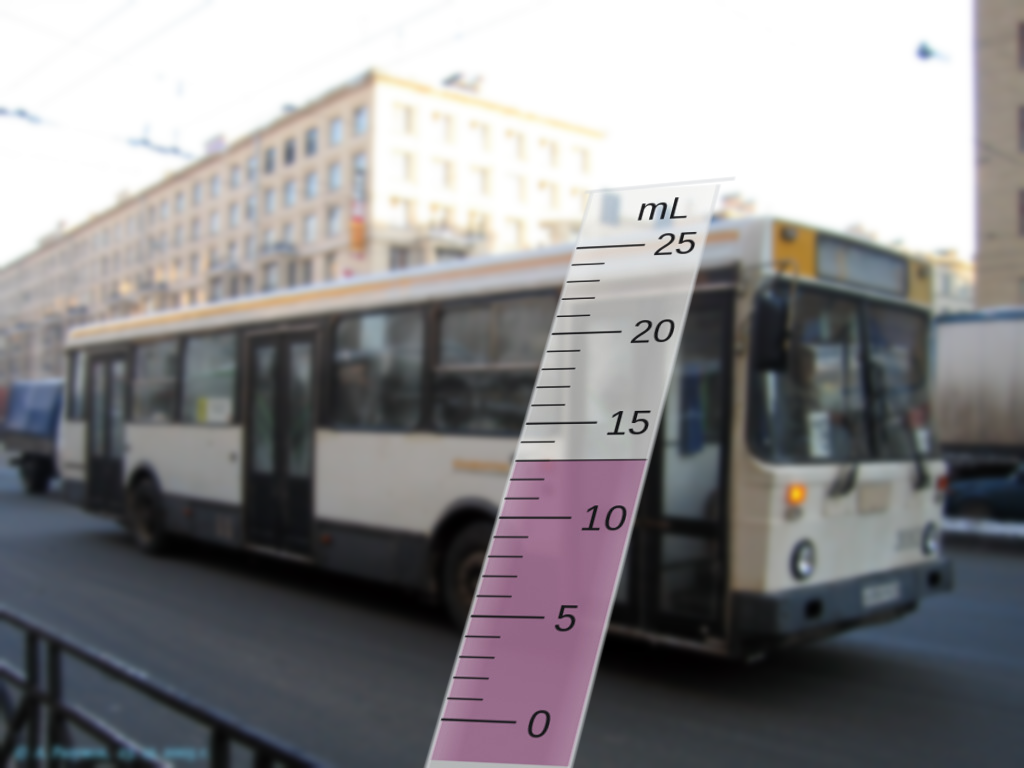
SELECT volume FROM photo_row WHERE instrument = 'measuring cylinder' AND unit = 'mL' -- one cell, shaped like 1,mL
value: 13,mL
